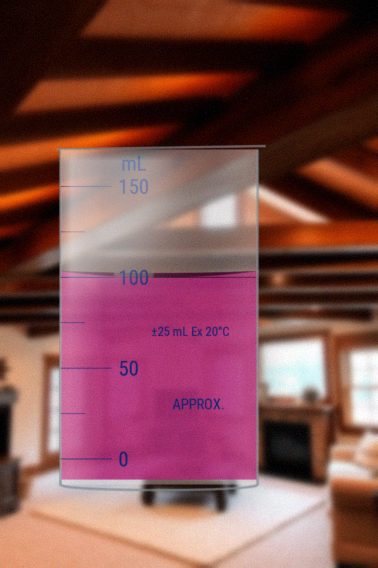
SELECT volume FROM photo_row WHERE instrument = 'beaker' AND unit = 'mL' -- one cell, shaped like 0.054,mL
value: 100,mL
